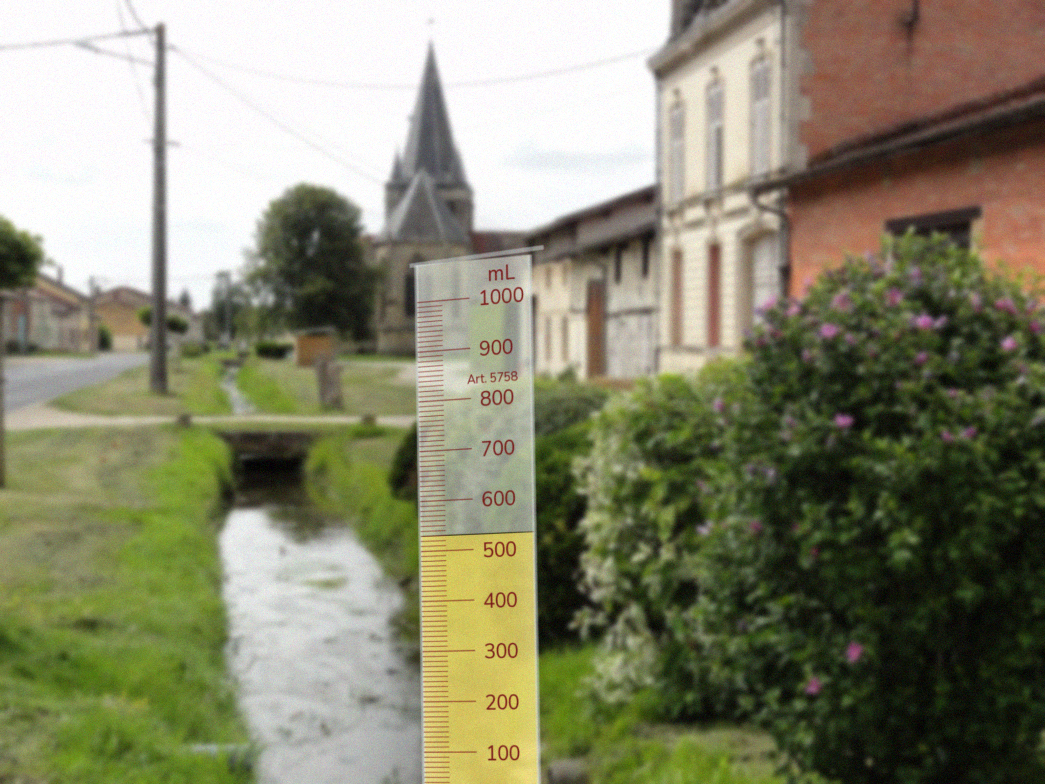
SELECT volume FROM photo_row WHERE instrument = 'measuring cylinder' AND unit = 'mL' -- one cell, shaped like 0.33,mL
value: 530,mL
